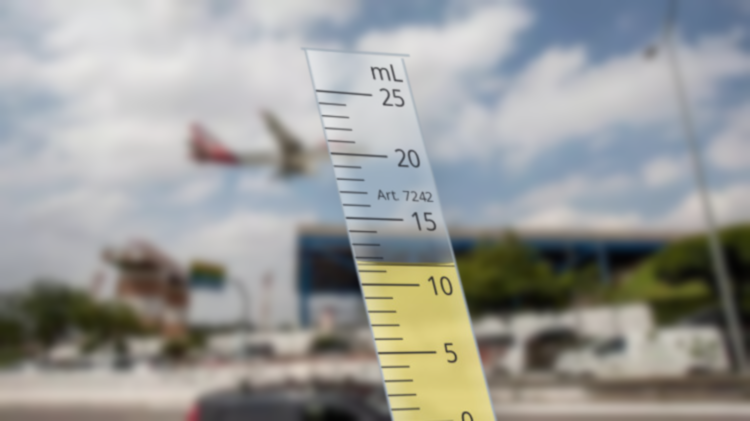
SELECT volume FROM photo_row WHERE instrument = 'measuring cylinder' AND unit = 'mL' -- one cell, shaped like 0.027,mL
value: 11.5,mL
